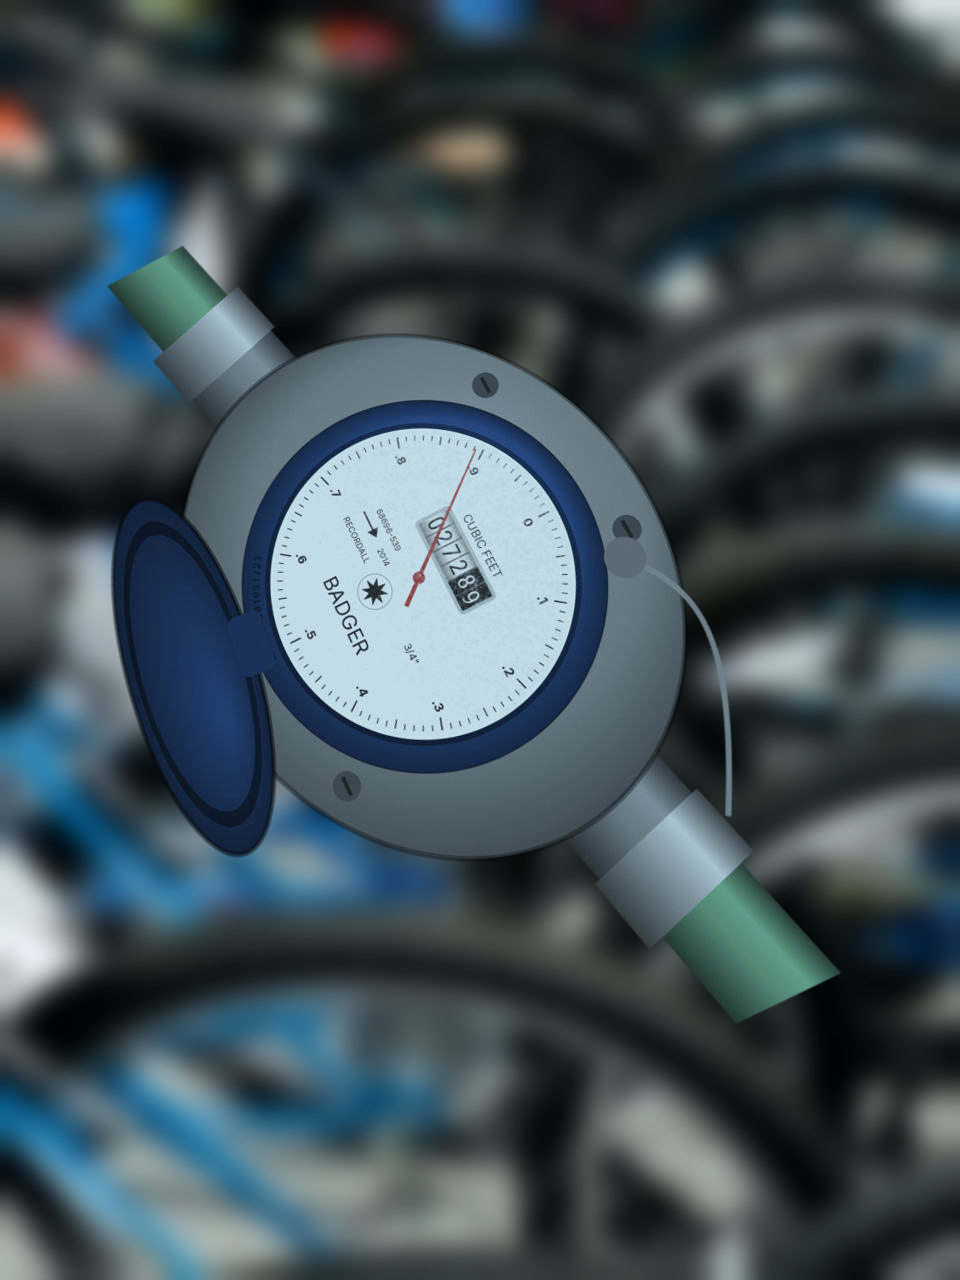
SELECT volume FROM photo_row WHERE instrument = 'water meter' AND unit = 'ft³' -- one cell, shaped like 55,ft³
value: 27288.89,ft³
